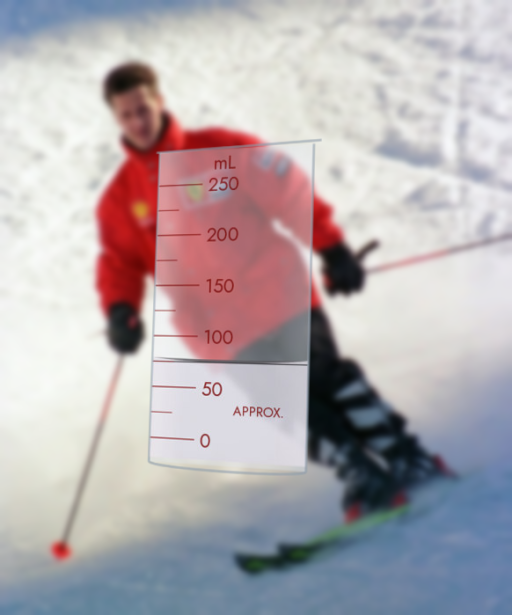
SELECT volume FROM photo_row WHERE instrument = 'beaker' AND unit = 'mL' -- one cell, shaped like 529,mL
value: 75,mL
